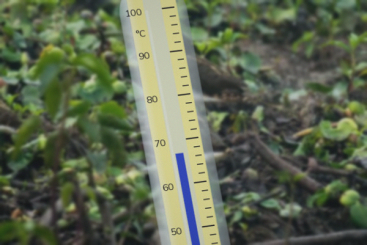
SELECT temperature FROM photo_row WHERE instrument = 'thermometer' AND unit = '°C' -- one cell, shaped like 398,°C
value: 67,°C
